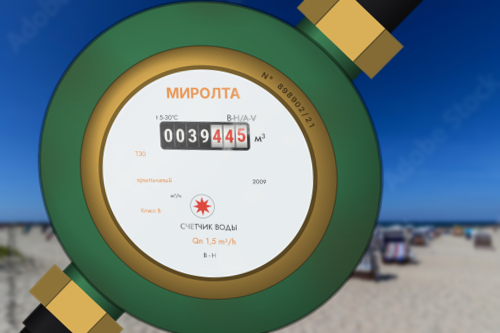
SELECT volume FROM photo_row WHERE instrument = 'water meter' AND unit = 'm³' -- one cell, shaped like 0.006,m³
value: 39.445,m³
